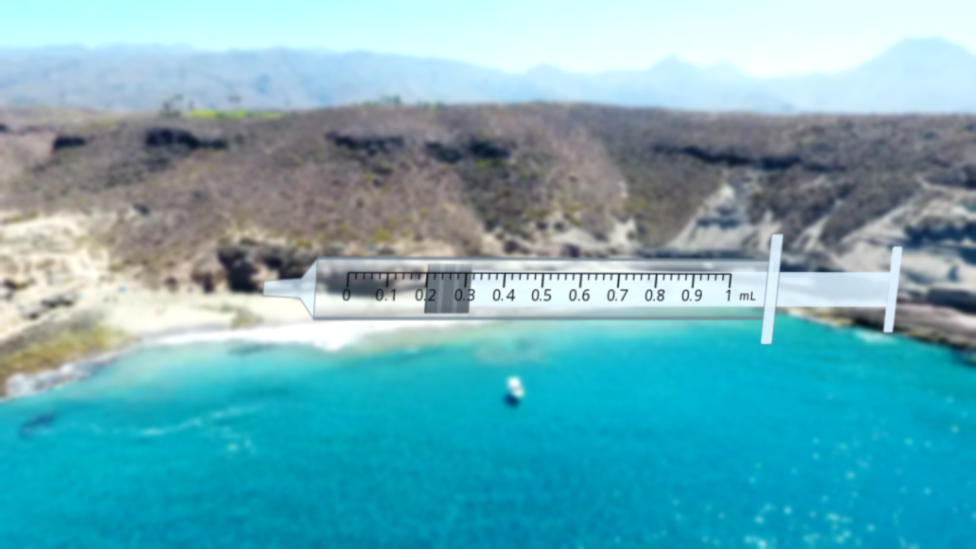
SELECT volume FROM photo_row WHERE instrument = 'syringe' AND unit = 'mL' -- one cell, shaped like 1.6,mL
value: 0.2,mL
